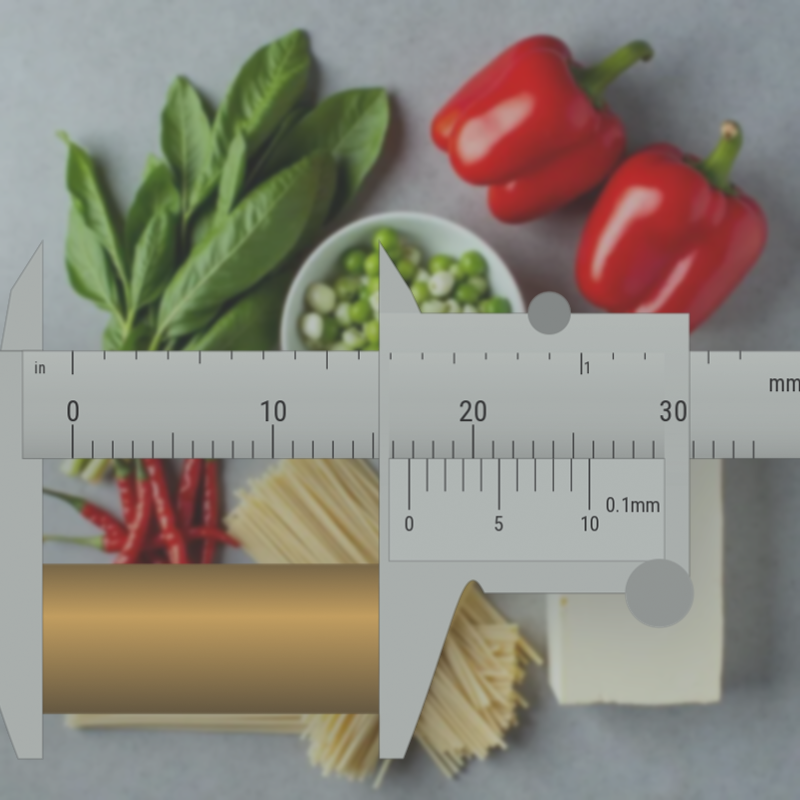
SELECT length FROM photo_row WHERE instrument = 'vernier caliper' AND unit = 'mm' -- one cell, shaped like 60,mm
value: 16.8,mm
